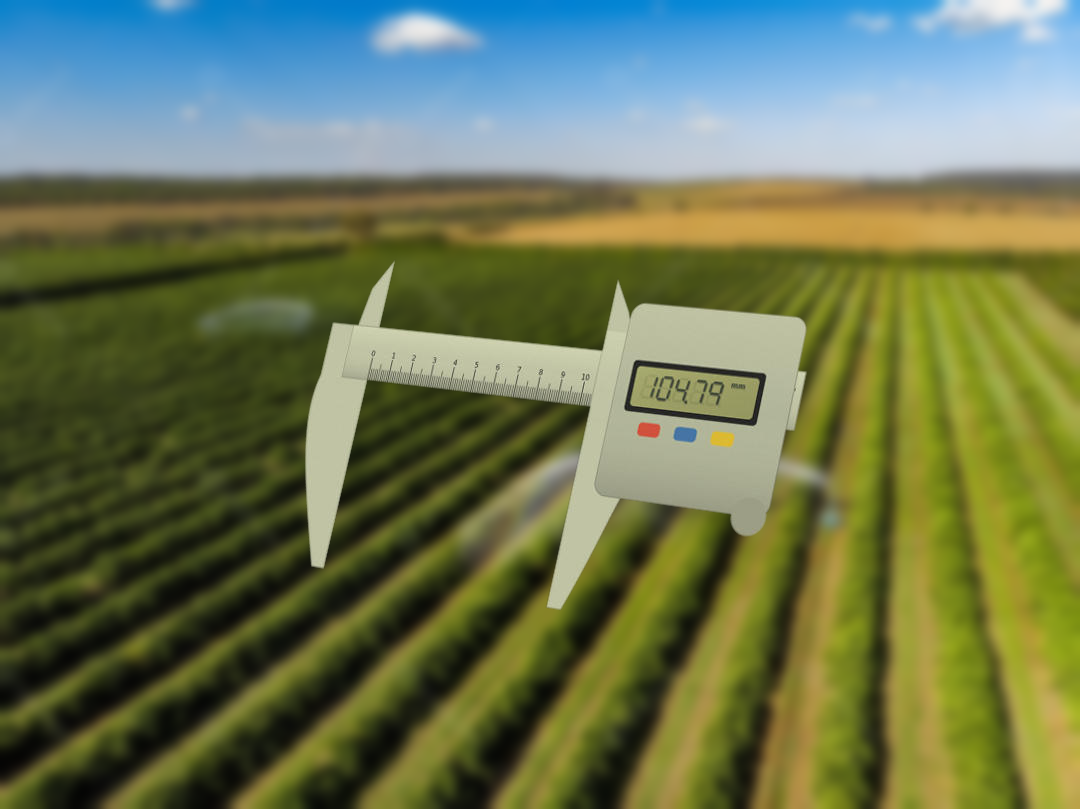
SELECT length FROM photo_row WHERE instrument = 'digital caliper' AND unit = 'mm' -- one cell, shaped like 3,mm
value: 104.79,mm
